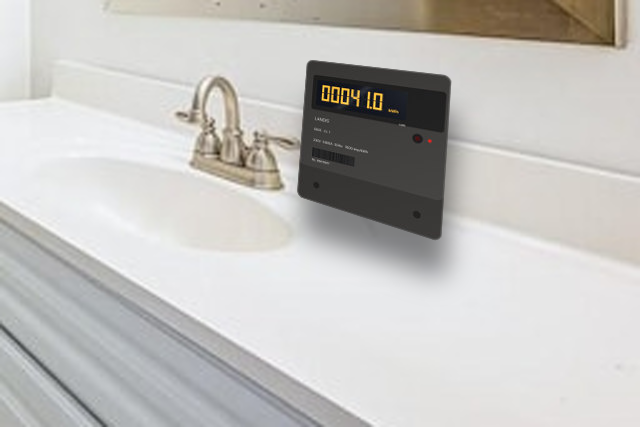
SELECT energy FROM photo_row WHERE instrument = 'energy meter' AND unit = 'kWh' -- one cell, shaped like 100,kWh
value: 41.0,kWh
